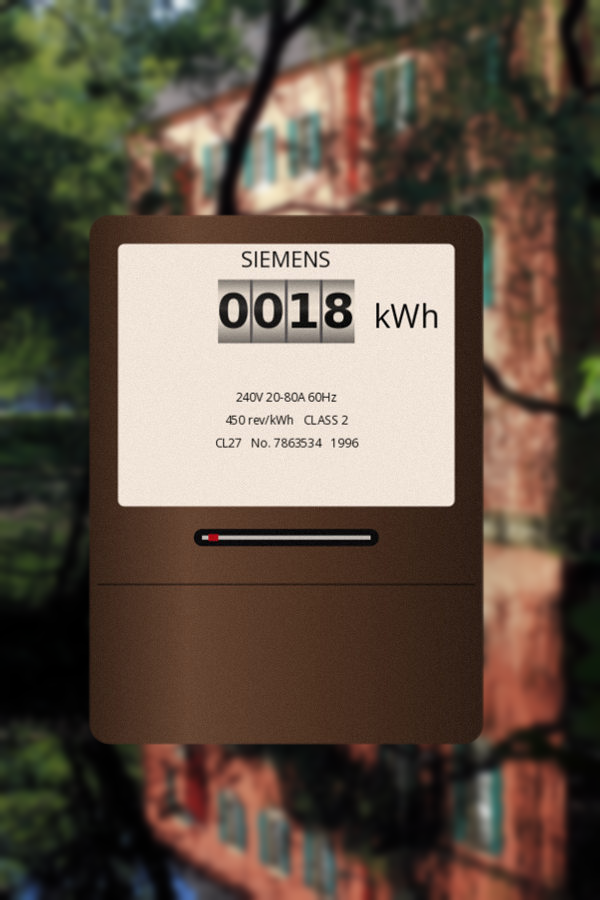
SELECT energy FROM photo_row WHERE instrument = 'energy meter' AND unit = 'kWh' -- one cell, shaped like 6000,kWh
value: 18,kWh
